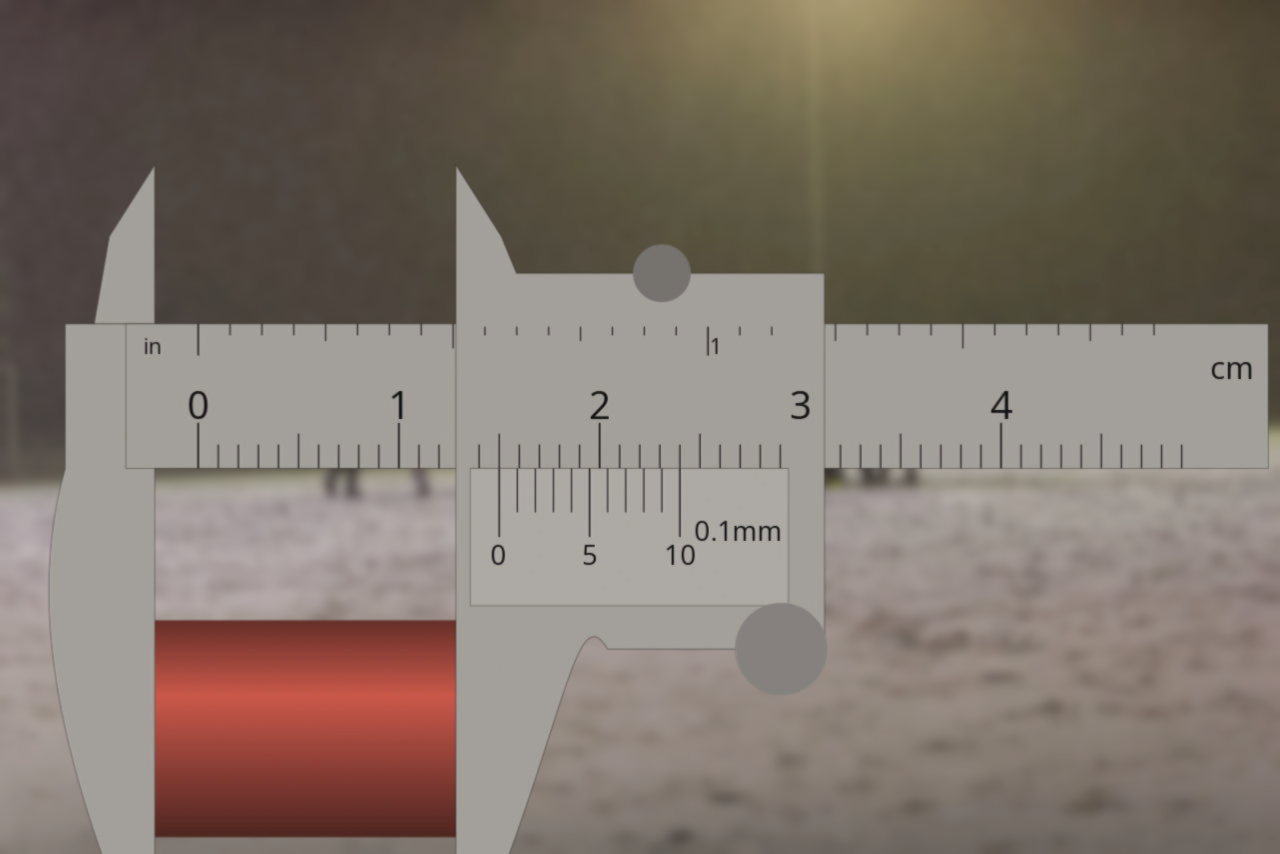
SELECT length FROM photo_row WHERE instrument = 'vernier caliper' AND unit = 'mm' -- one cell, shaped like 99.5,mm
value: 15.0,mm
